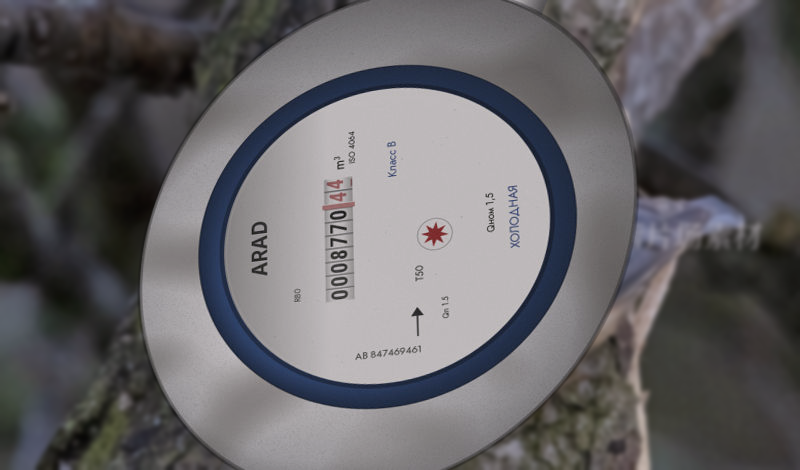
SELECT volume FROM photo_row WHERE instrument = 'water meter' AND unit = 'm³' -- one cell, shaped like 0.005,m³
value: 8770.44,m³
